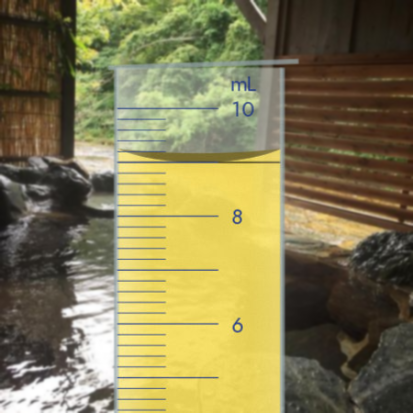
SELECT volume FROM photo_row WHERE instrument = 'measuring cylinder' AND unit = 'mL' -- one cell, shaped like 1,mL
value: 9,mL
